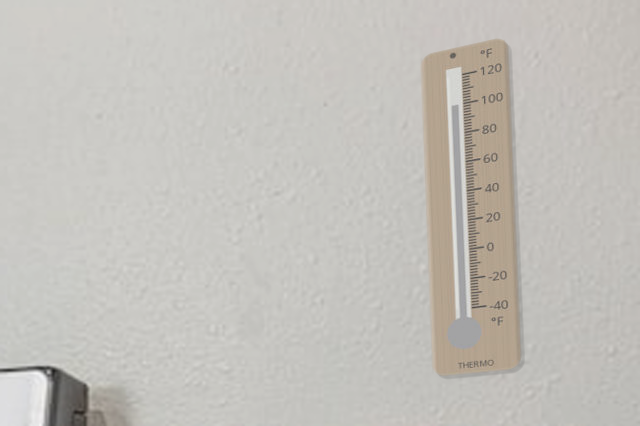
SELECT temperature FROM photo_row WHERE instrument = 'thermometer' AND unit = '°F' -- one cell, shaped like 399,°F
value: 100,°F
